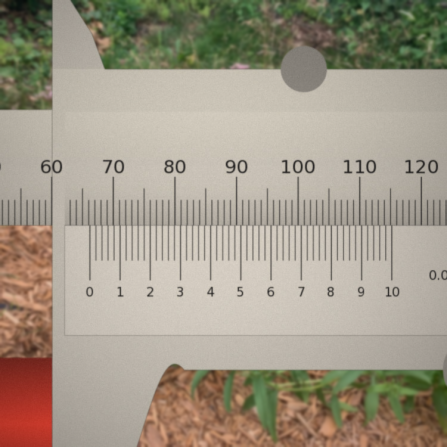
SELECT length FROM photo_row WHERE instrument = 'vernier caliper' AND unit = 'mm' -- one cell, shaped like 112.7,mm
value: 66.2,mm
